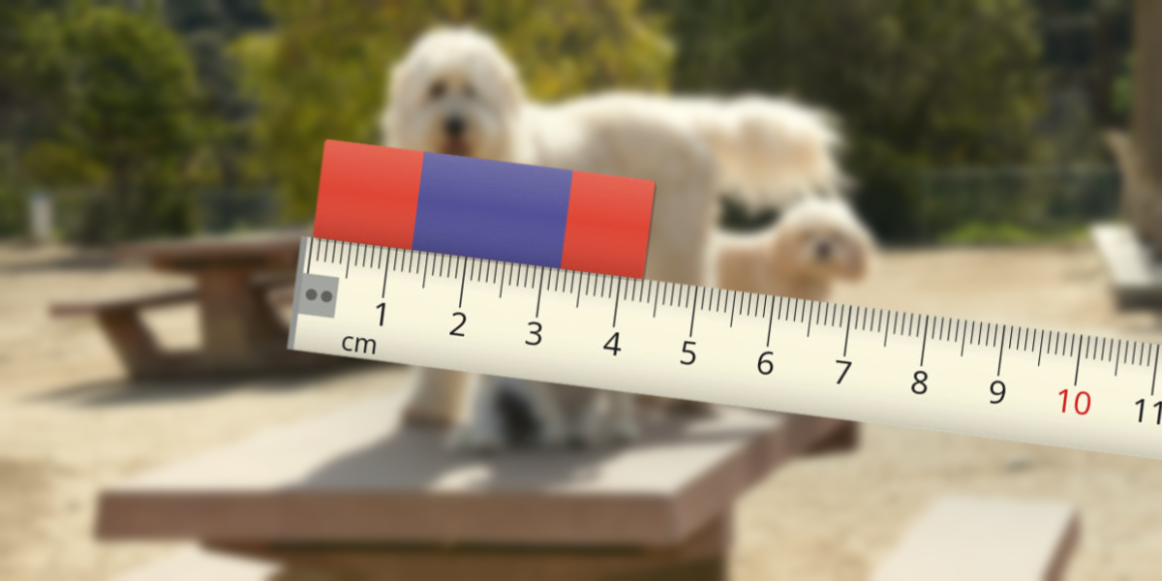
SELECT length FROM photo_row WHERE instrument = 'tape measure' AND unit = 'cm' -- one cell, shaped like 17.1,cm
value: 4.3,cm
